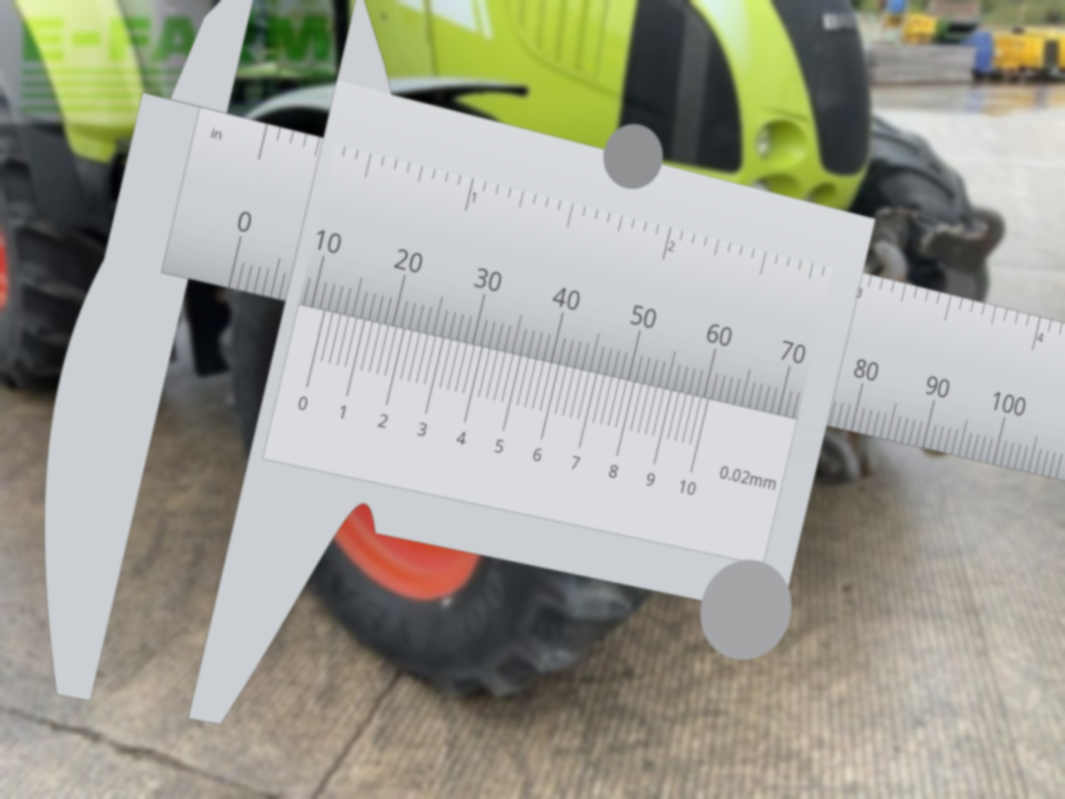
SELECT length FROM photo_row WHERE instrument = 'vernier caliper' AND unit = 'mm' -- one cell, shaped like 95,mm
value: 11.6,mm
